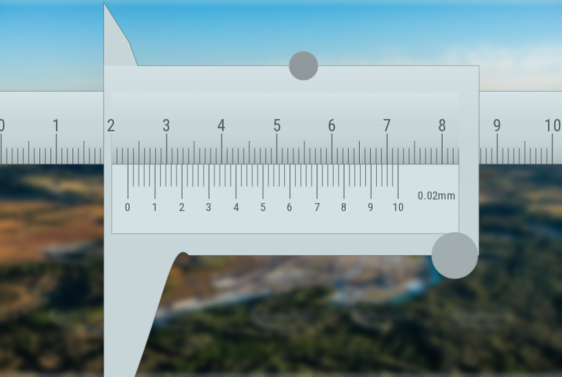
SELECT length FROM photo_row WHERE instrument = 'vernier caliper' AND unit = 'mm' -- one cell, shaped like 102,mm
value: 23.0,mm
